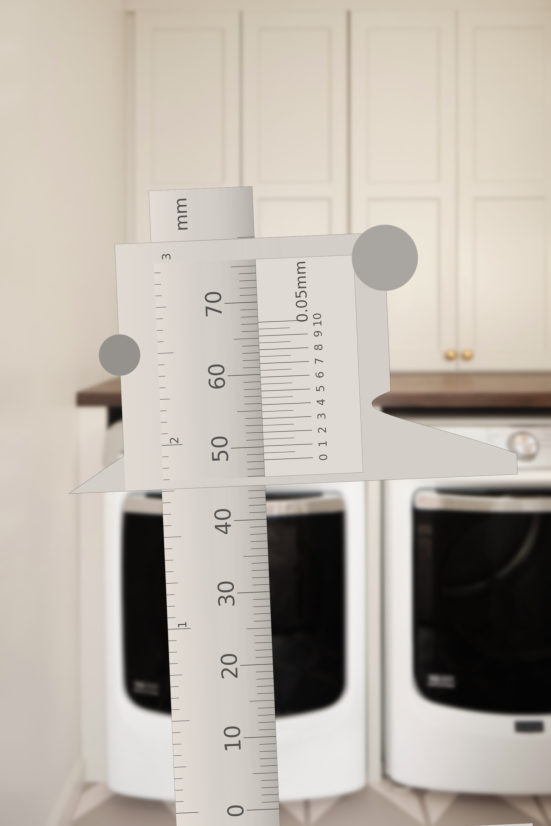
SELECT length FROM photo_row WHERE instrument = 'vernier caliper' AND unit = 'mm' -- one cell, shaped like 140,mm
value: 48.2,mm
